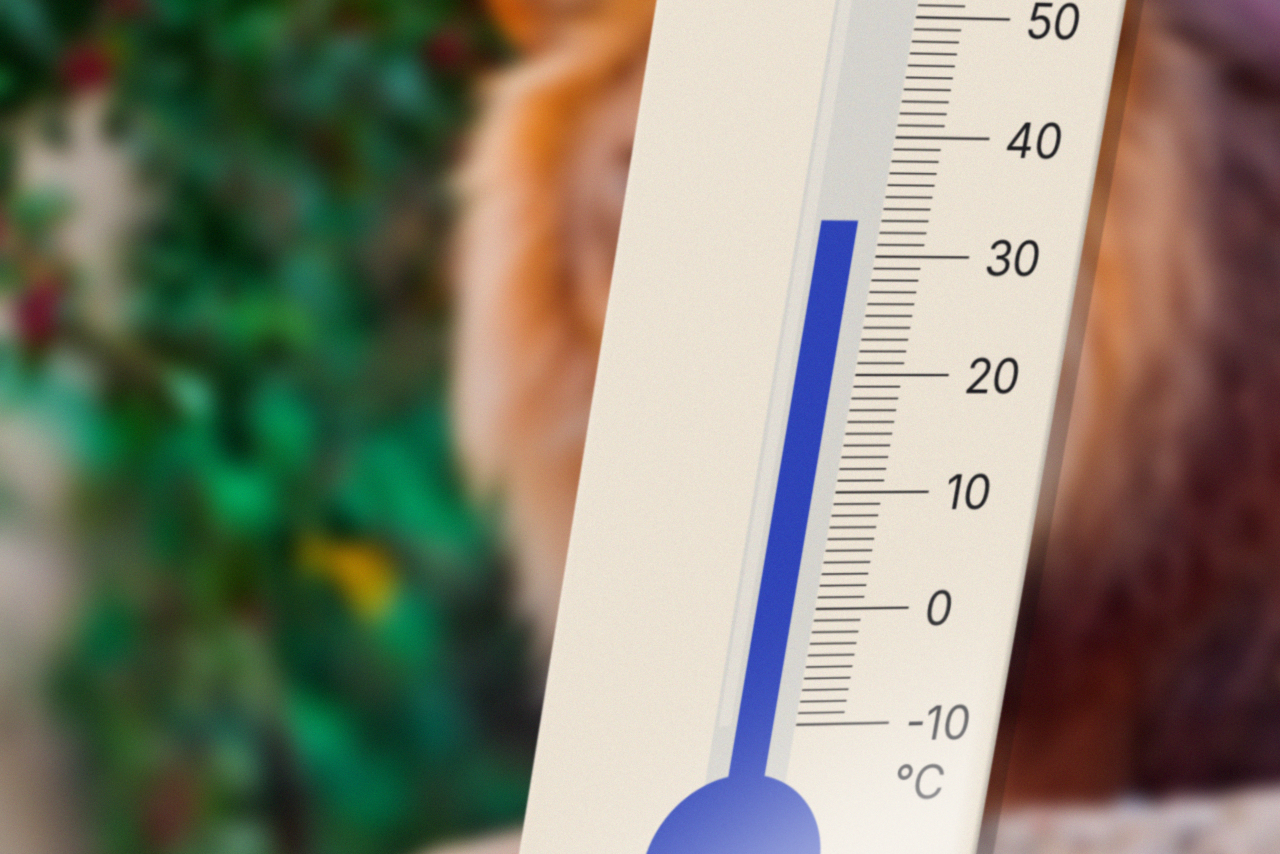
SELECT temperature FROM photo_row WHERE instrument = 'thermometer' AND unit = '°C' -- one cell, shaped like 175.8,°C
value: 33,°C
